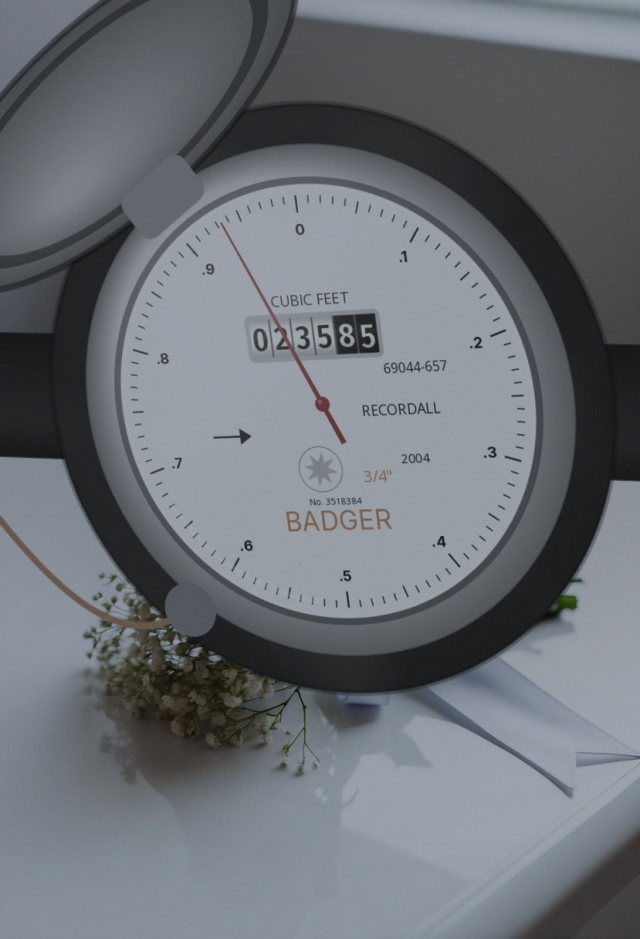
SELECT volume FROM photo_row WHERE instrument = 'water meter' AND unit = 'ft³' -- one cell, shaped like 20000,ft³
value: 23584.93,ft³
